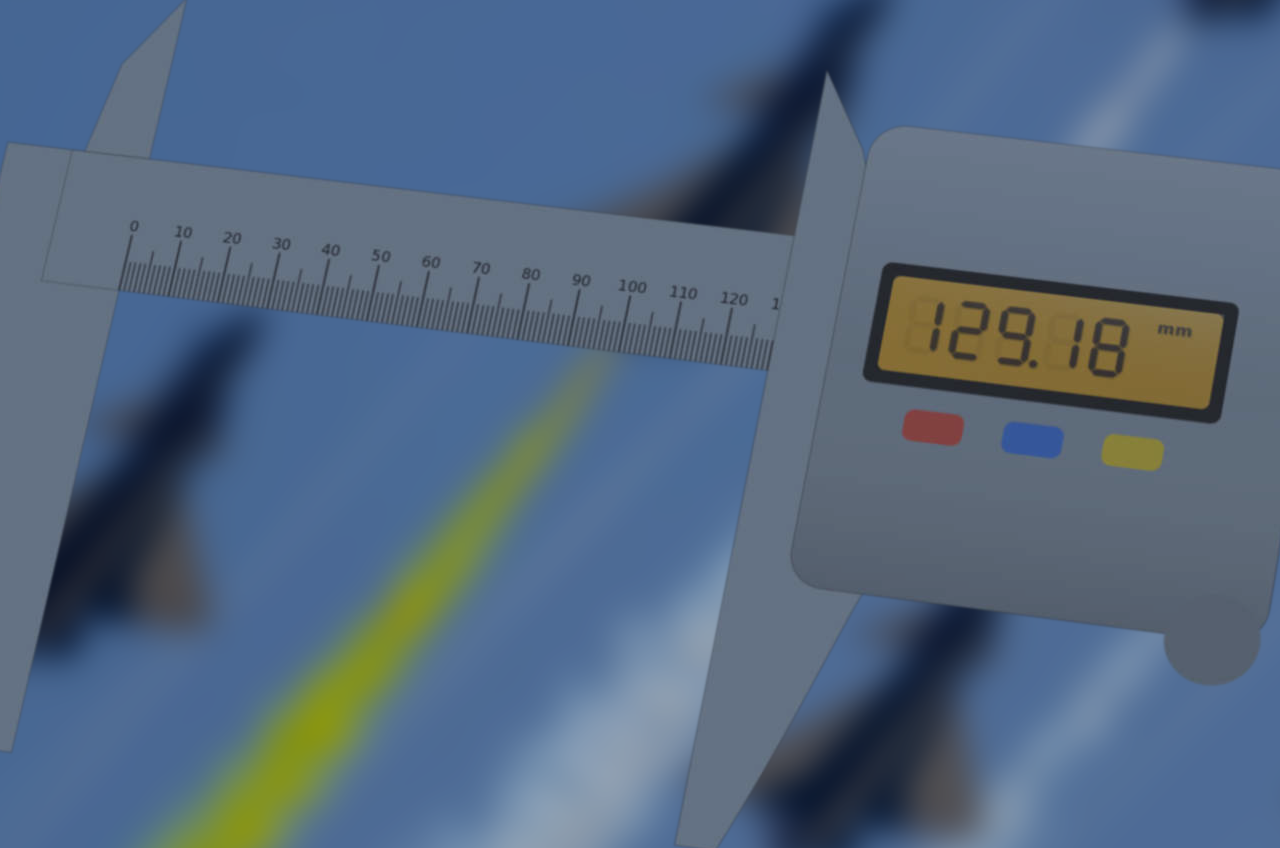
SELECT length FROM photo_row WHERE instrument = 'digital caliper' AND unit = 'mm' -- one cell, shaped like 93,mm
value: 129.18,mm
